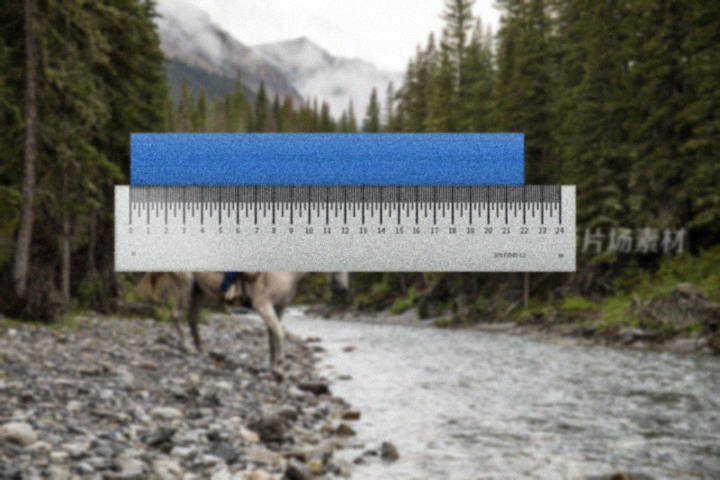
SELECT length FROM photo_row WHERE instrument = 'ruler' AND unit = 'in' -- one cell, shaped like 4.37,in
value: 22,in
